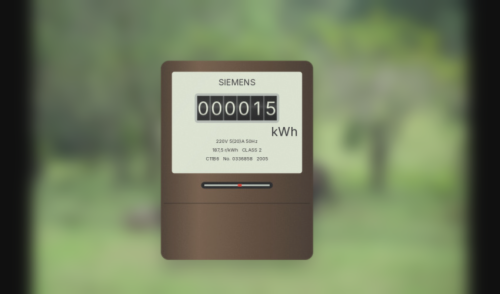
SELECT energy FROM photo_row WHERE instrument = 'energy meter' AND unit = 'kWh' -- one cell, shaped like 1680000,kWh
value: 15,kWh
